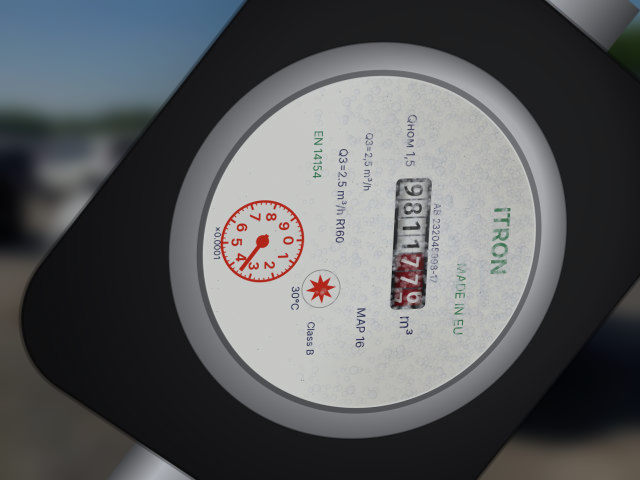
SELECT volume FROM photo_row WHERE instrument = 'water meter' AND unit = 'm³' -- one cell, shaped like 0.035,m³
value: 9811.7763,m³
